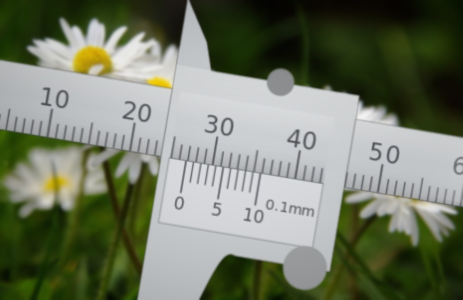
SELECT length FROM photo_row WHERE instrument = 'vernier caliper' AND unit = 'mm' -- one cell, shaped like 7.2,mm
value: 26.8,mm
